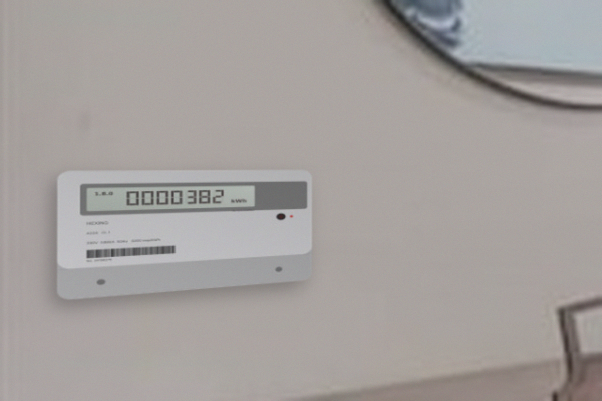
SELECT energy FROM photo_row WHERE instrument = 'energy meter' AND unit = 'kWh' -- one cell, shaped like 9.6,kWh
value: 382,kWh
